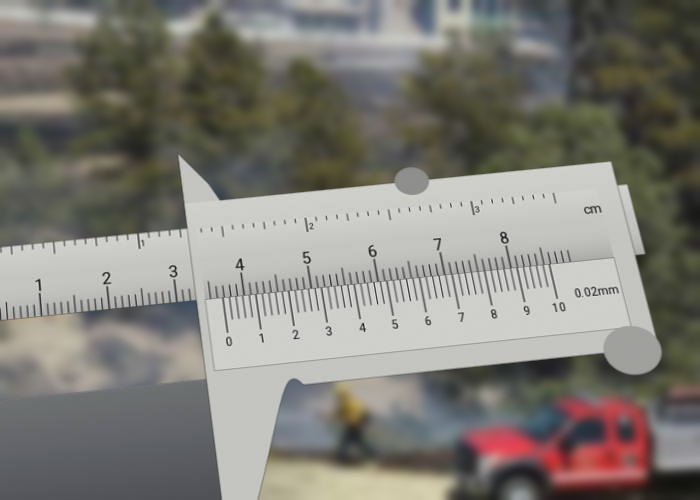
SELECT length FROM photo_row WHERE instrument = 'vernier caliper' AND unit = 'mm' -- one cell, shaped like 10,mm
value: 36.8,mm
